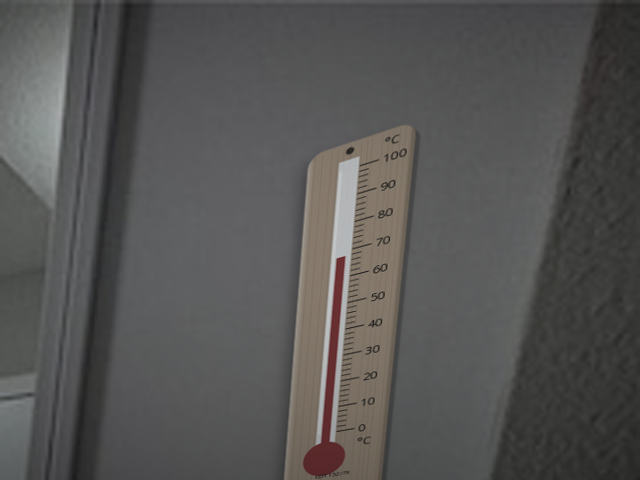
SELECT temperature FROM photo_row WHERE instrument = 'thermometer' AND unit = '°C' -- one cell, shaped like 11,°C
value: 68,°C
